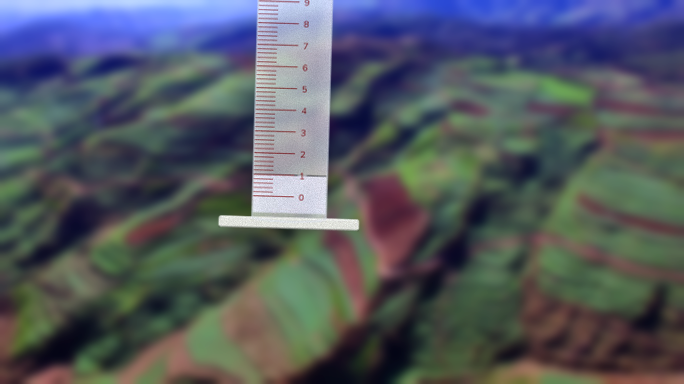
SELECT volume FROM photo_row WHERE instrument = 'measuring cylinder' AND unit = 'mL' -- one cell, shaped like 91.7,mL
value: 1,mL
